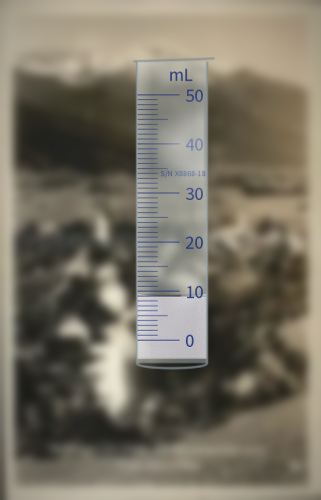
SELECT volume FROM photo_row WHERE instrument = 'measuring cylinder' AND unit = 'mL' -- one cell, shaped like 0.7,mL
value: 9,mL
